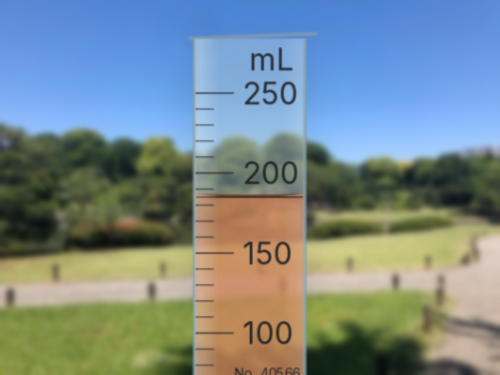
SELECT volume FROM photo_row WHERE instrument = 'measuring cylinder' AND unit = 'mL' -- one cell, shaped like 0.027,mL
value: 185,mL
